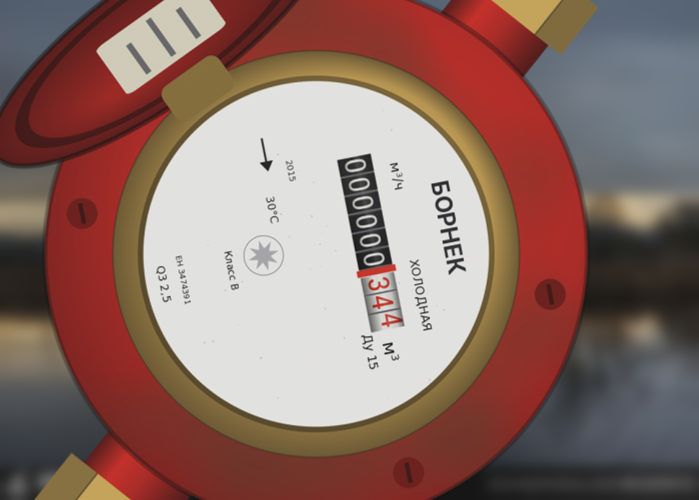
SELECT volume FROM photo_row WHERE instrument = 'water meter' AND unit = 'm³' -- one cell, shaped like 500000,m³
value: 0.344,m³
